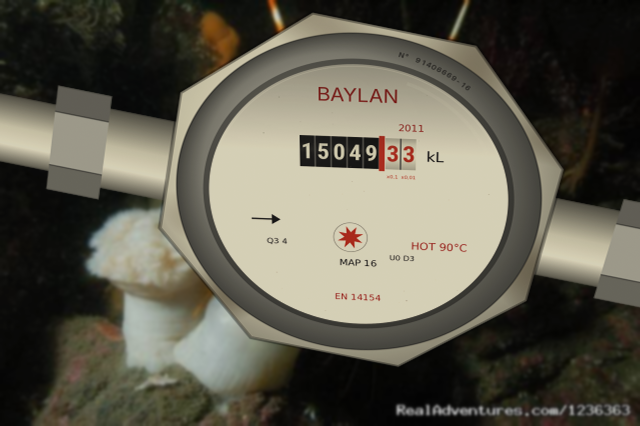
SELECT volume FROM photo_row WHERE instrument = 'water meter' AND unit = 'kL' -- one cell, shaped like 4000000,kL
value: 15049.33,kL
